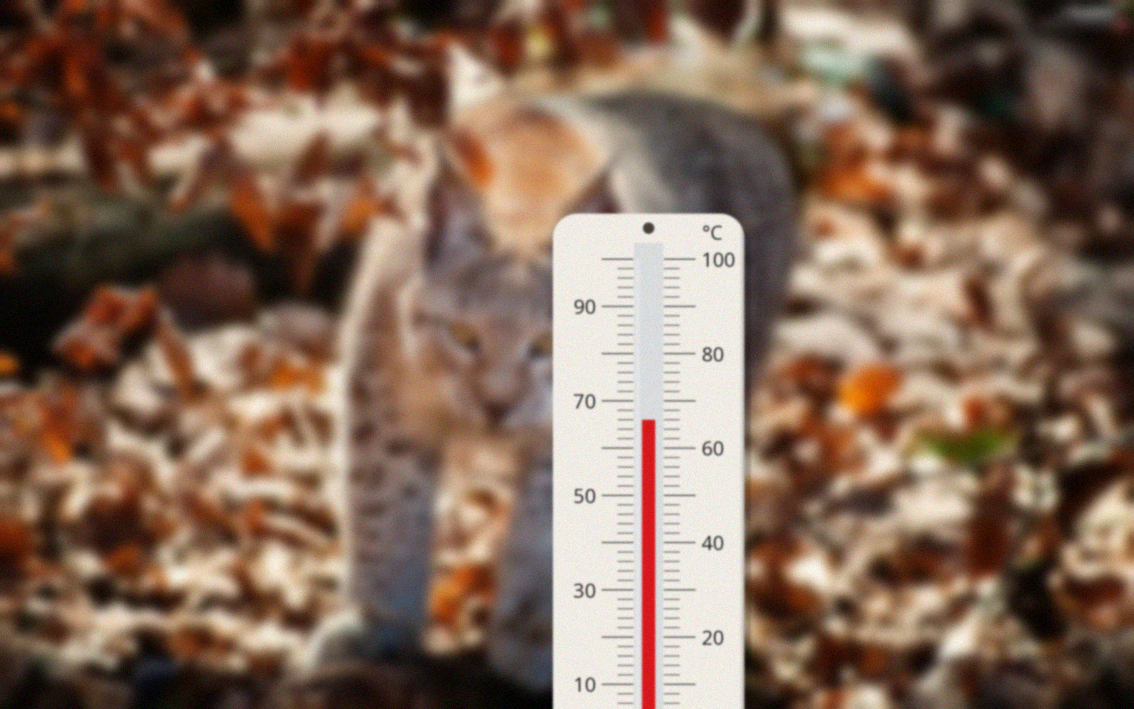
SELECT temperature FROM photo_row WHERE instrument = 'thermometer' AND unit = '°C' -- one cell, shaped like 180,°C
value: 66,°C
